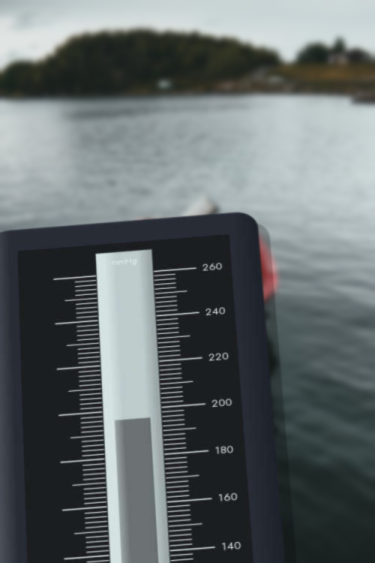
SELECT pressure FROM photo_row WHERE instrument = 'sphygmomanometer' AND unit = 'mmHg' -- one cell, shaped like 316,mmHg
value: 196,mmHg
